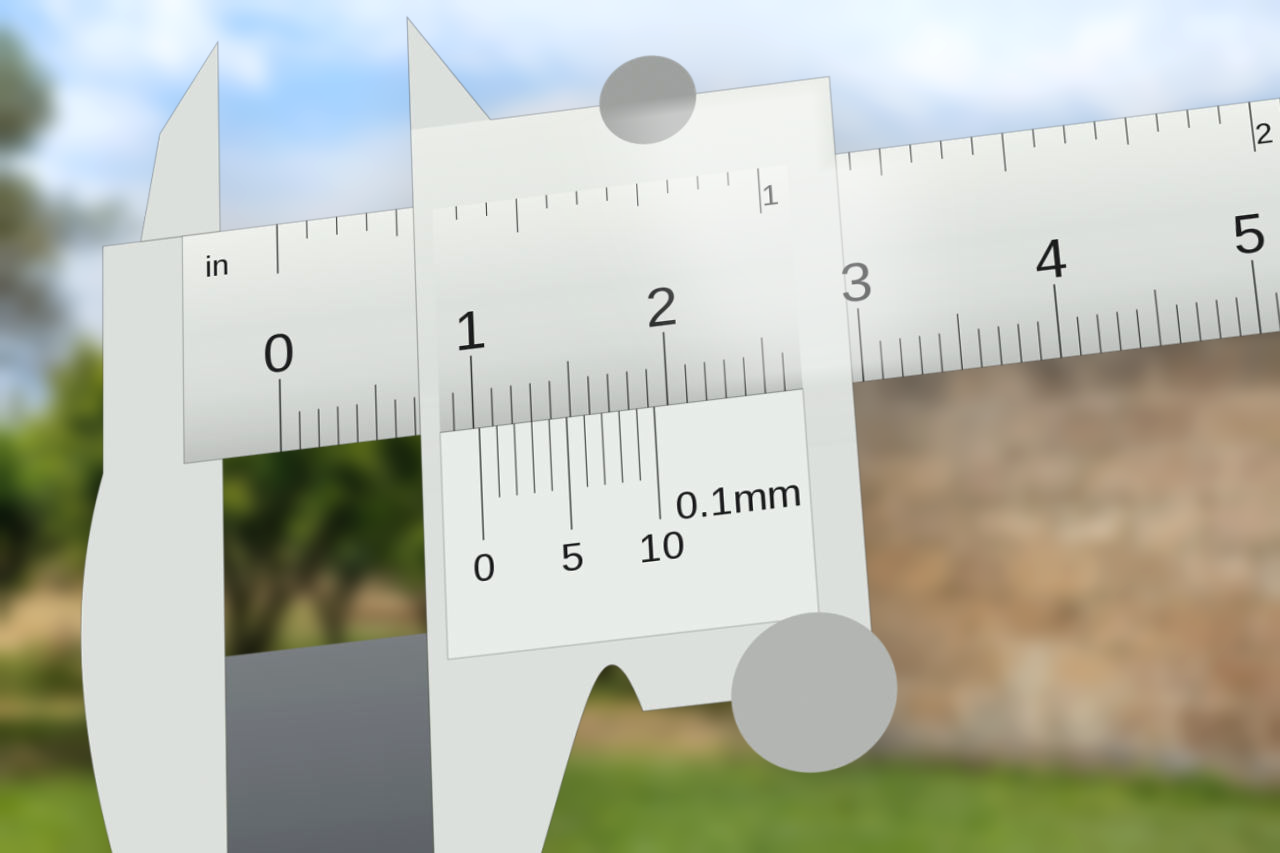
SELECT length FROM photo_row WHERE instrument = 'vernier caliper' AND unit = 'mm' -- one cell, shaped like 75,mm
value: 10.3,mm
